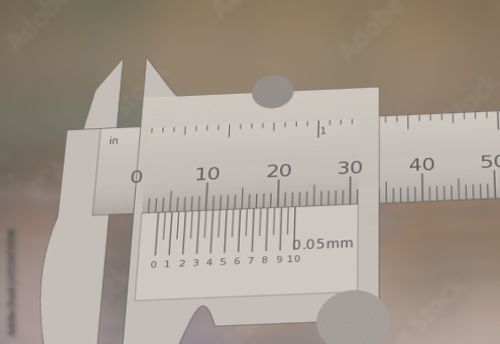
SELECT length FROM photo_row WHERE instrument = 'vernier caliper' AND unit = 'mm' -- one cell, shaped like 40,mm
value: 3.4,mm
